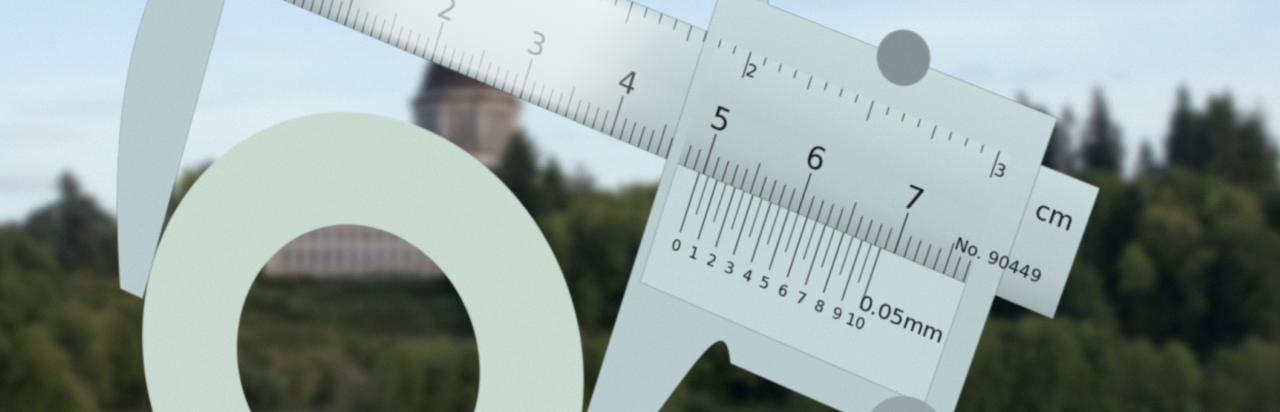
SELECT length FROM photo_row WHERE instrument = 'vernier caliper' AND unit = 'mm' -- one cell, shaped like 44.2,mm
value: 49.6,mm
